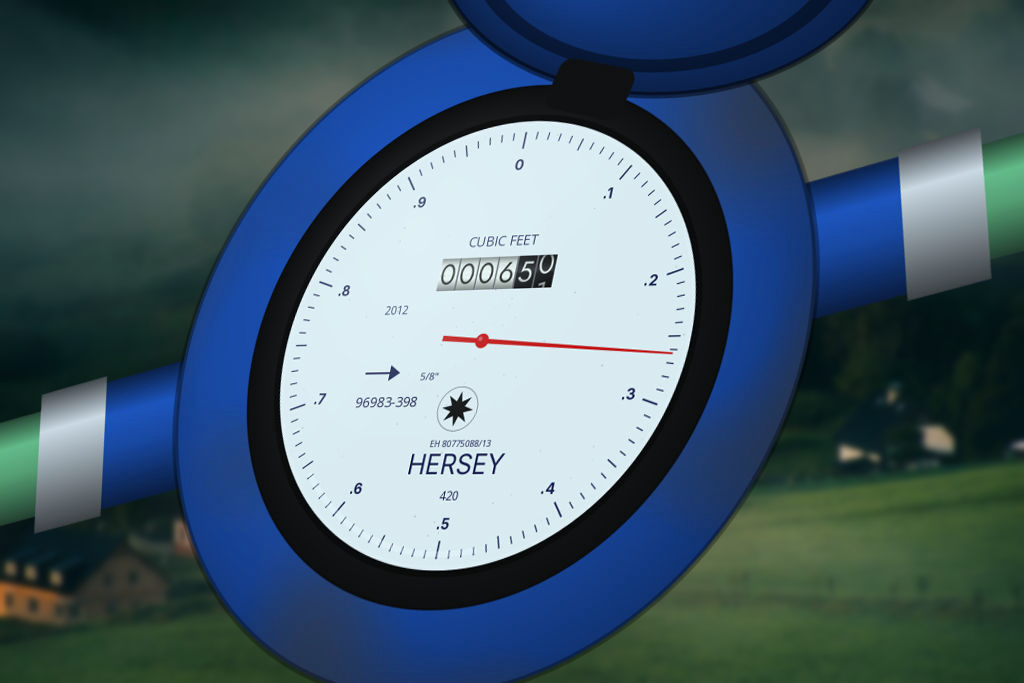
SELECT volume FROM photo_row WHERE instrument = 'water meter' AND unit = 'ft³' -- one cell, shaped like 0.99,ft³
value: 650.26,ft³
